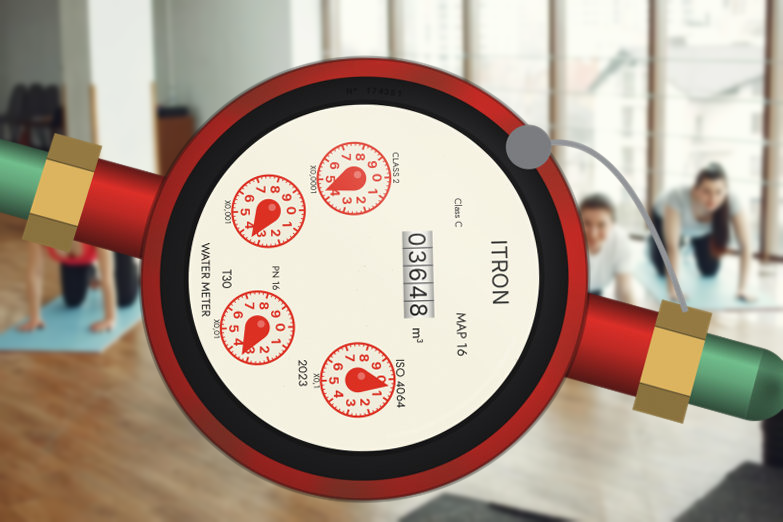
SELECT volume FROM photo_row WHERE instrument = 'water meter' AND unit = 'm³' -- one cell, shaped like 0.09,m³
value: 3648.0334,m³
